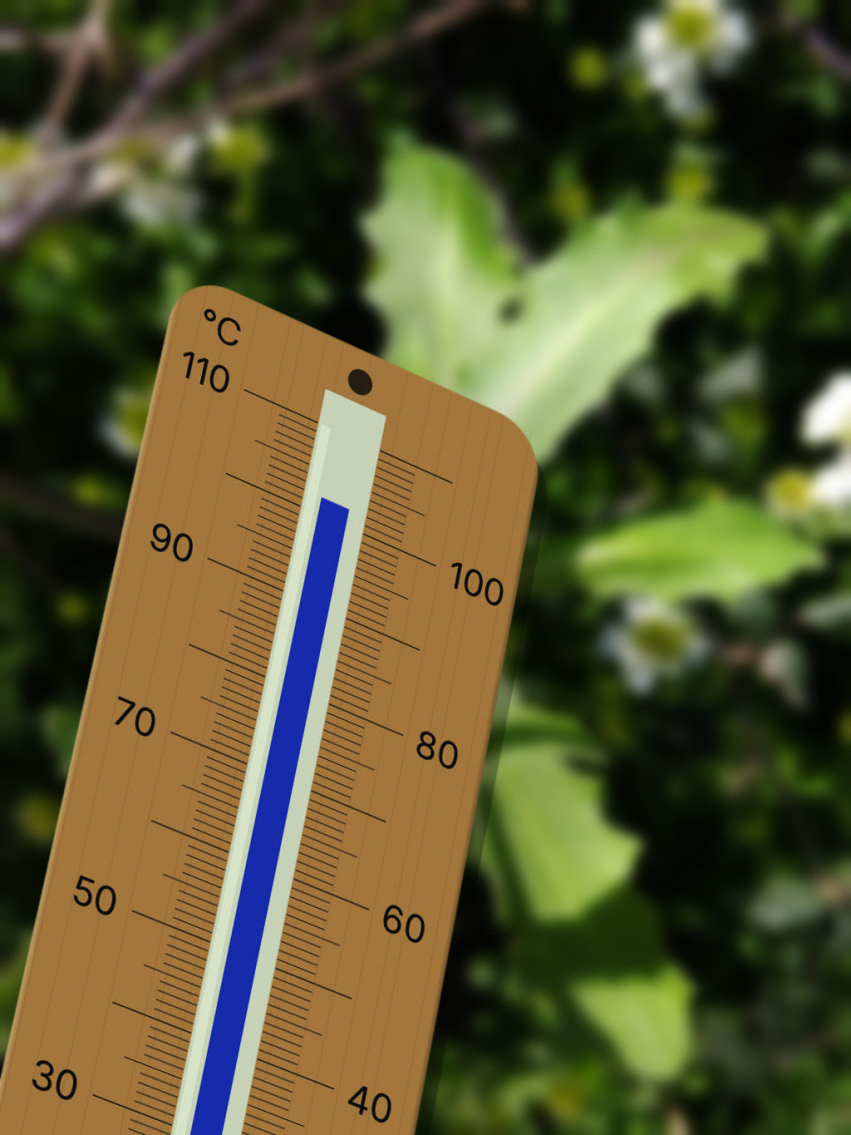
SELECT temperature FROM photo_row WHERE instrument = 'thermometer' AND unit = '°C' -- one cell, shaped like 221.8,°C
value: 102,°C
